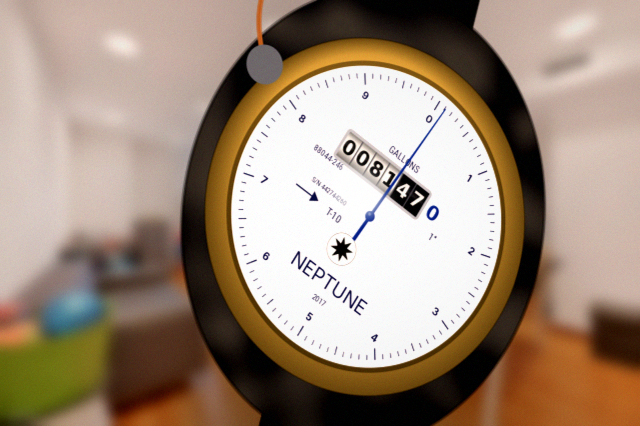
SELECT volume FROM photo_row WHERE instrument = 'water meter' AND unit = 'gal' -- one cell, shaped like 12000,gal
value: 81470.1,gal
